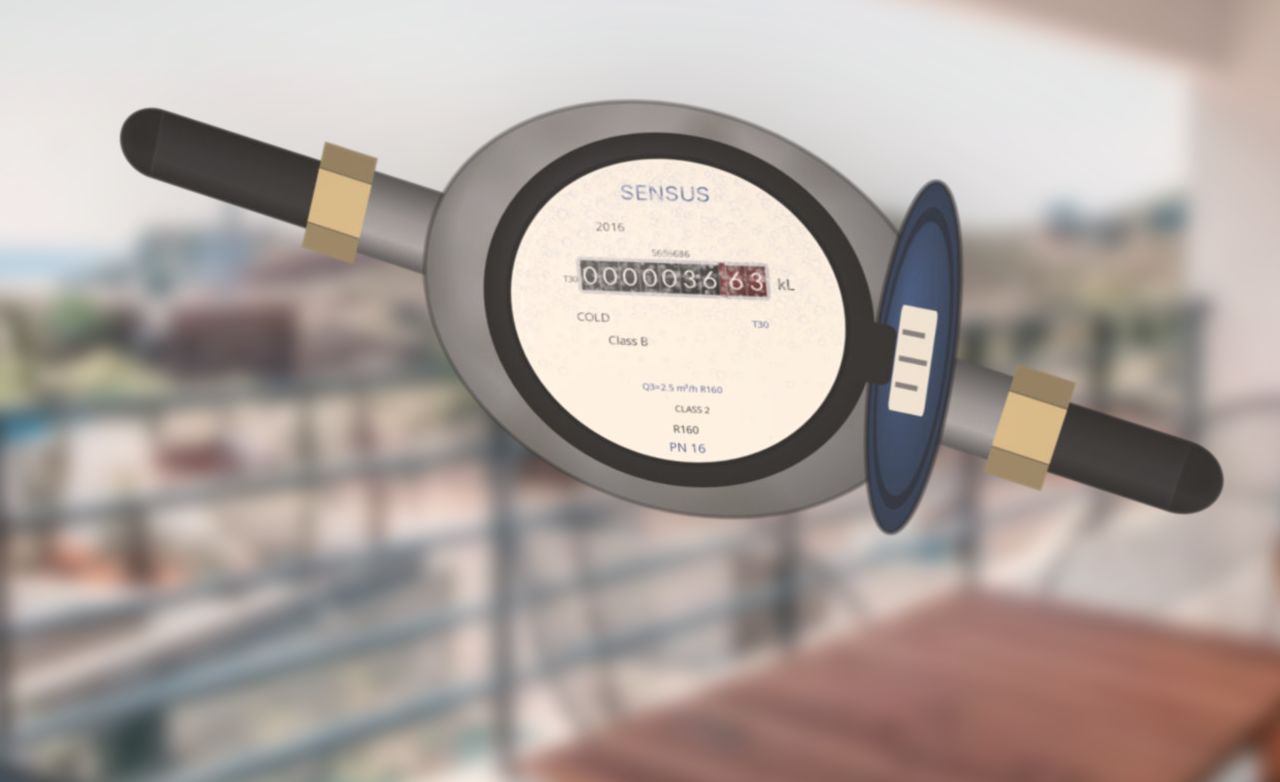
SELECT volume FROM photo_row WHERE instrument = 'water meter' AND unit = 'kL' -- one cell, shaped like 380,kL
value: 36.63,kL
